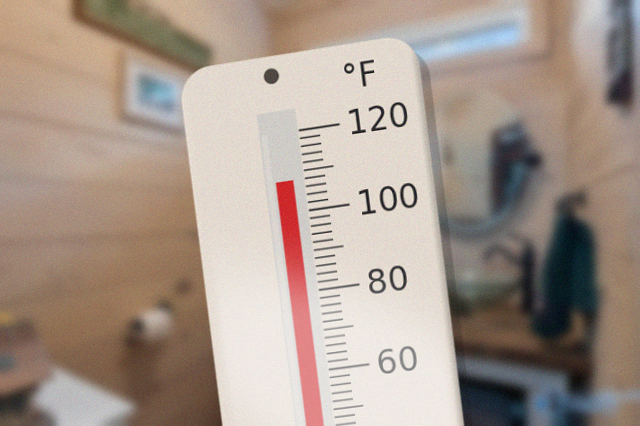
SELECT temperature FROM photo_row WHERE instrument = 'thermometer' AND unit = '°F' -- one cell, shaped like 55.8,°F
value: 108,°F
